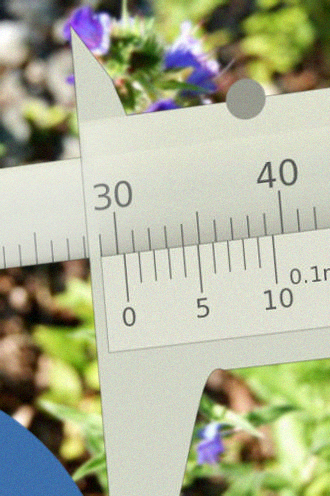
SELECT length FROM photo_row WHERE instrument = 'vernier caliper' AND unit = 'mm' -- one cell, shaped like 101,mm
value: 30.4,mm
